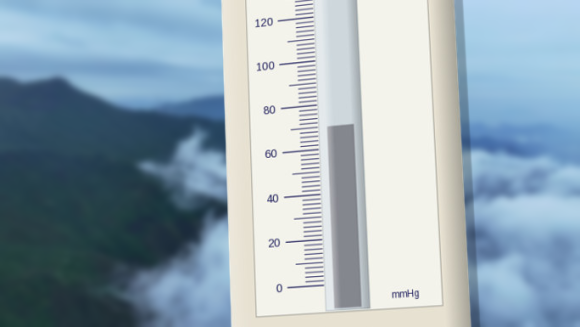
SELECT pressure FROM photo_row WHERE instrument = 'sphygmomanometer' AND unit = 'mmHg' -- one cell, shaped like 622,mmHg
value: 70,mmHg
